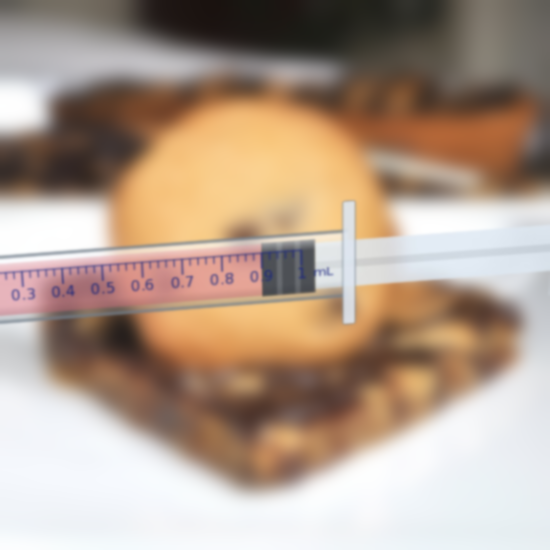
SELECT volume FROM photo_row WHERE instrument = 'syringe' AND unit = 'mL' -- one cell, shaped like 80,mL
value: 0.9,mL
